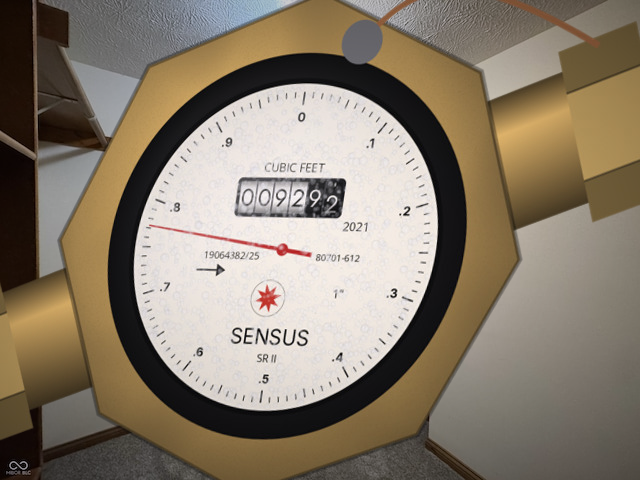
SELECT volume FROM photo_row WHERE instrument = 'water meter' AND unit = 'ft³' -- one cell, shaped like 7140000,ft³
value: 9291.77,ft³
